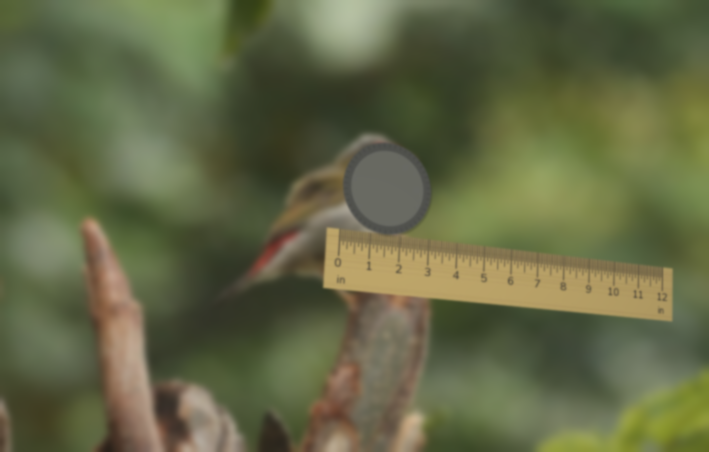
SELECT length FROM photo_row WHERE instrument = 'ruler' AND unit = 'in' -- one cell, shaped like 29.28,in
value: 3,in
